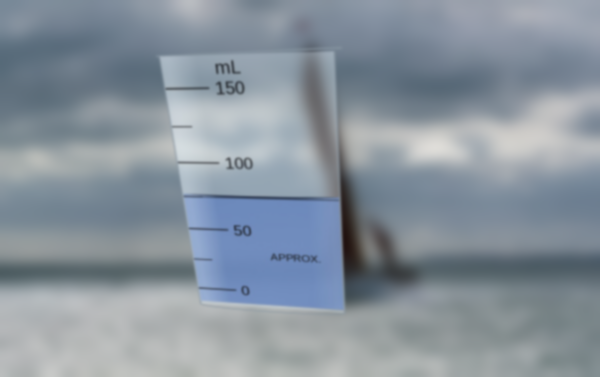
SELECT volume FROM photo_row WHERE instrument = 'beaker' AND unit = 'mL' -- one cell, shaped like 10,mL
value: 75,mL
